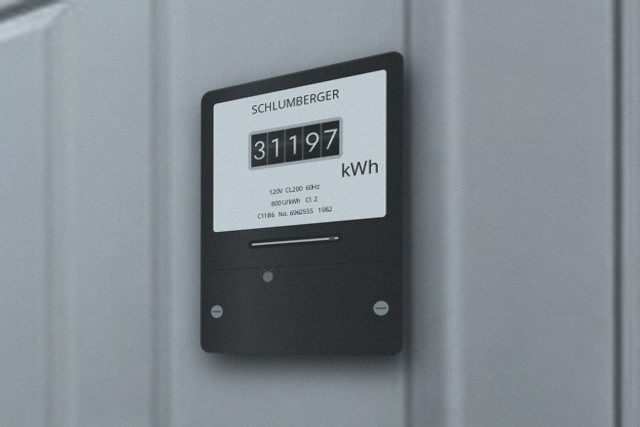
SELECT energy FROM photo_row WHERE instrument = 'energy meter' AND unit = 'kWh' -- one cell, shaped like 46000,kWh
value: 31197,kWh
